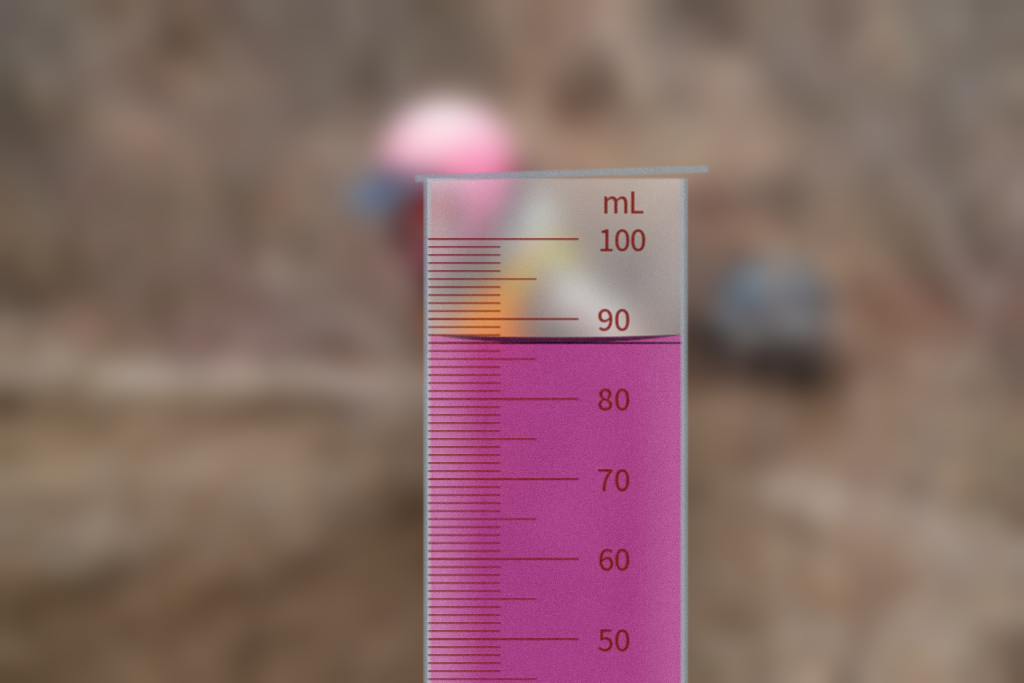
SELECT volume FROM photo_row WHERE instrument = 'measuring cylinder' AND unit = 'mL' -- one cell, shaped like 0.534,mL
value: 87,mL
